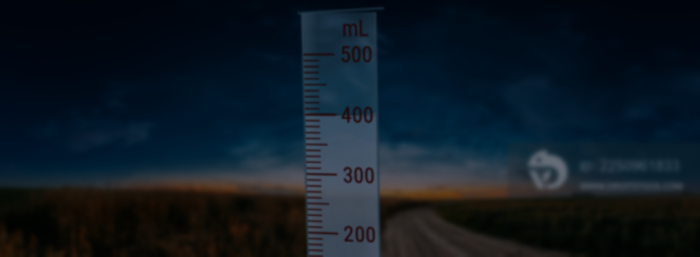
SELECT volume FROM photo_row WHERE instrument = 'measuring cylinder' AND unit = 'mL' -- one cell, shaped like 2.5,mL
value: 400,mL
